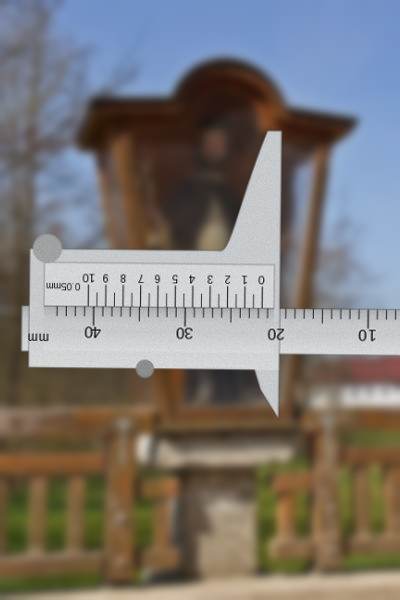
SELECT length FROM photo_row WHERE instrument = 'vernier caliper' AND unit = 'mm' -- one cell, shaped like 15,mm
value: 21.6,mm
